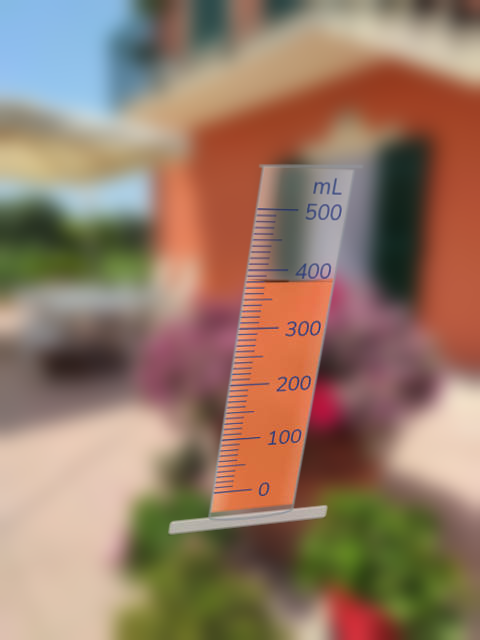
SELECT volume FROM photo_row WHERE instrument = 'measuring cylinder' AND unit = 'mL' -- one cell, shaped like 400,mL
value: 380,mL
